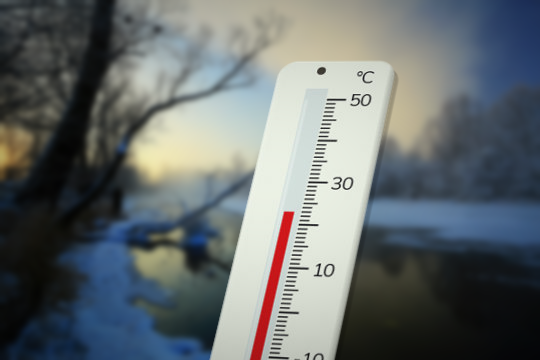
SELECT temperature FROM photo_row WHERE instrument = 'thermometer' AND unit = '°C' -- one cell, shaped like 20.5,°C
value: 23,°C
